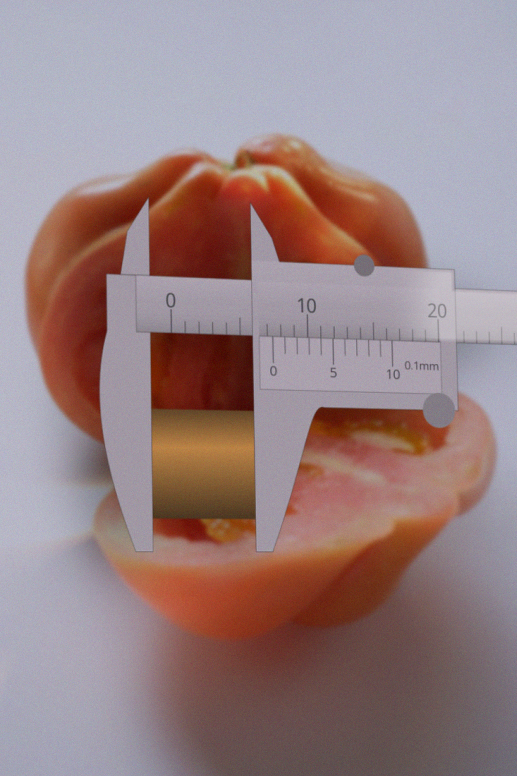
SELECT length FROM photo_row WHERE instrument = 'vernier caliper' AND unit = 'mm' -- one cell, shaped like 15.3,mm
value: 7.4,mm
